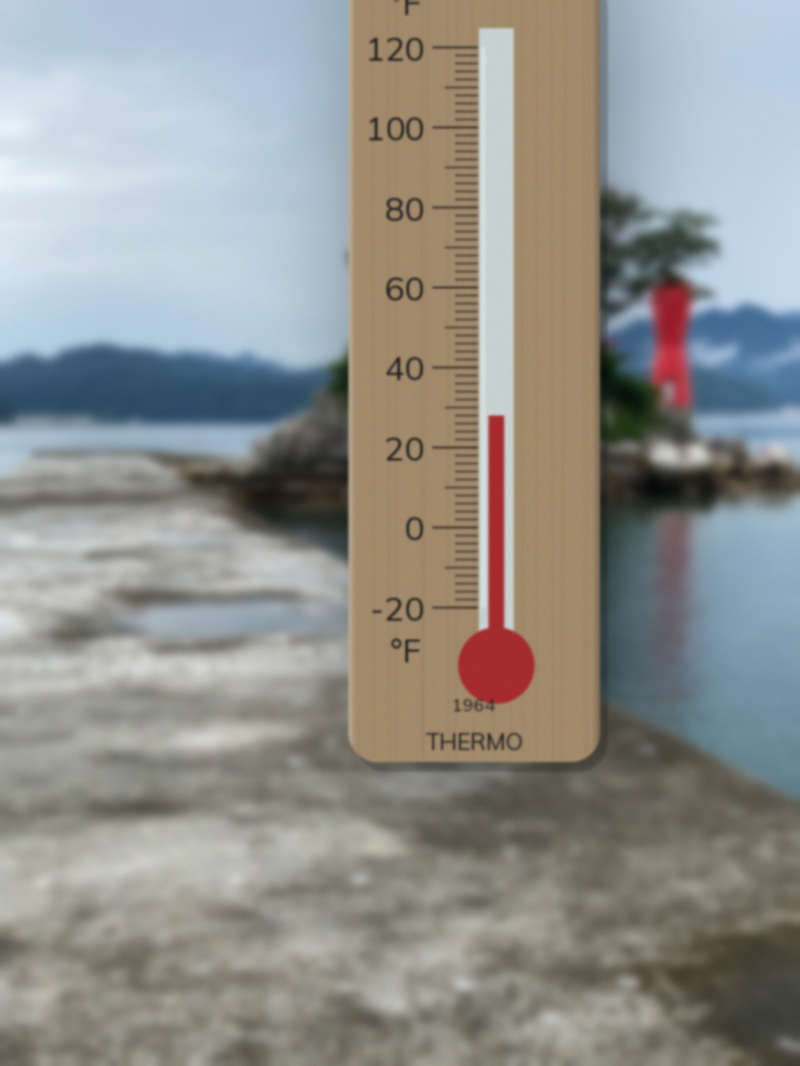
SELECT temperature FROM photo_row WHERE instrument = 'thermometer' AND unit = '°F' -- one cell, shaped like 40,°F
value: 28,°F
